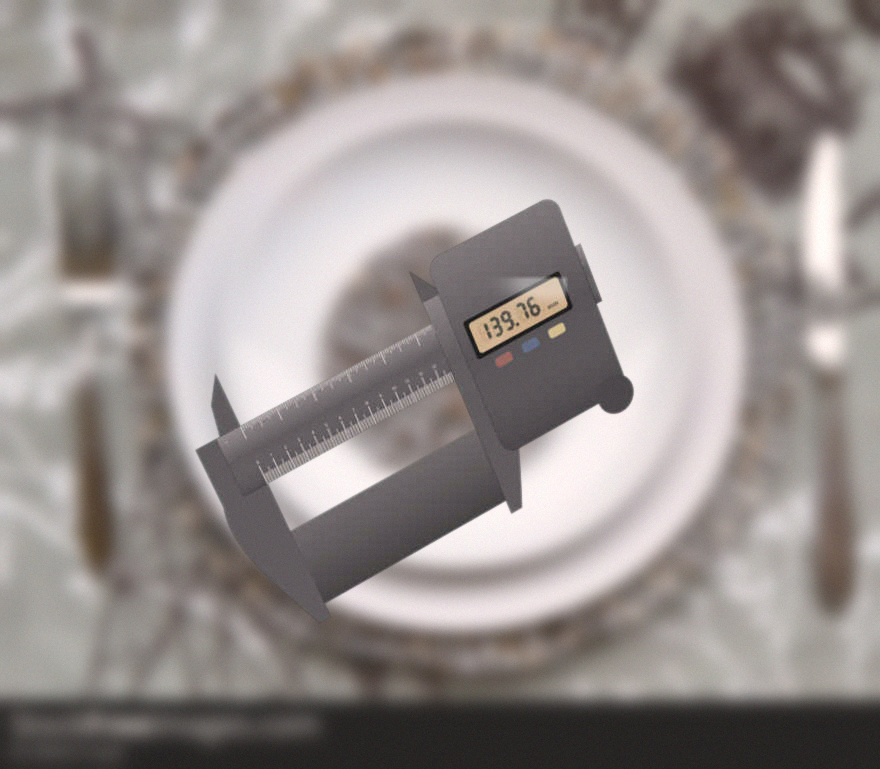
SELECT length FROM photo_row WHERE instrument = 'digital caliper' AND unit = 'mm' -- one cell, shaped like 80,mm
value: 139.76,mm
